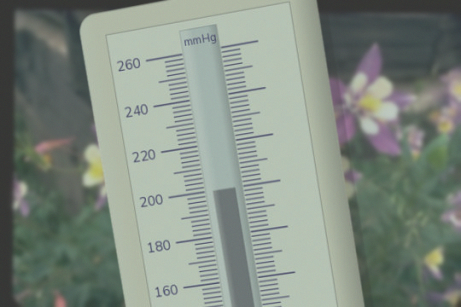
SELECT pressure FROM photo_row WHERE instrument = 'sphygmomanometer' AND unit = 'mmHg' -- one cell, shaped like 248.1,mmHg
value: 200,mmHg
